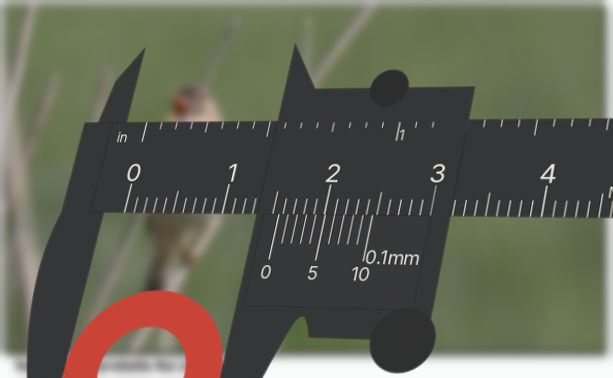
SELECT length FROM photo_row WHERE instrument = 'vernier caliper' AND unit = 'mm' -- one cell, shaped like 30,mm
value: 15.6,mm
